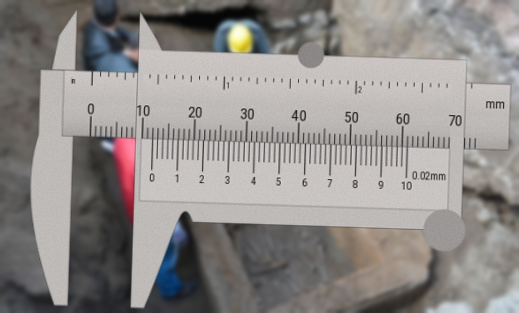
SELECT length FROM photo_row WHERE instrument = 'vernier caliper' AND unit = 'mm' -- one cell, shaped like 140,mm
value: 12.0,mm
